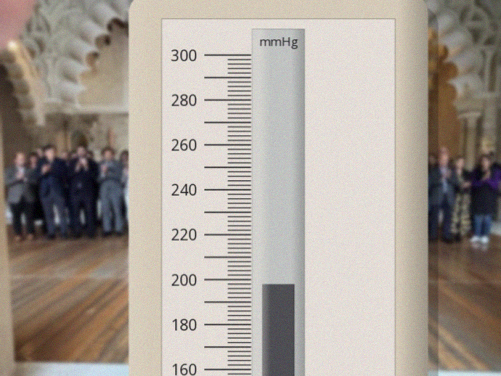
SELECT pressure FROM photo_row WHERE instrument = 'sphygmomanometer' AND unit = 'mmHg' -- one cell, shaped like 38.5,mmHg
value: 198,mmHg
